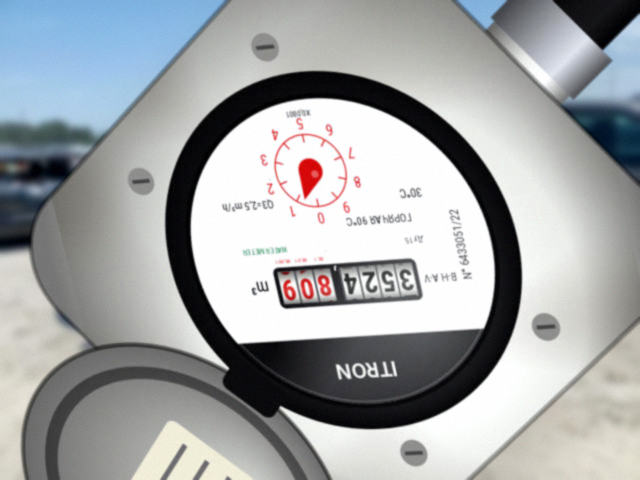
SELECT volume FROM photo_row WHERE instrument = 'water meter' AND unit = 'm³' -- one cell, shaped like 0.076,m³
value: 3524.8090,m³
